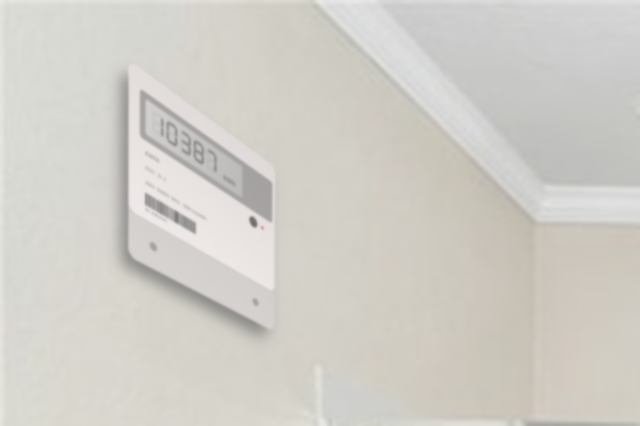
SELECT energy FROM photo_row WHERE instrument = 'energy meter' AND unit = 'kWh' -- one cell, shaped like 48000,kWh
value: 10387,kWh
